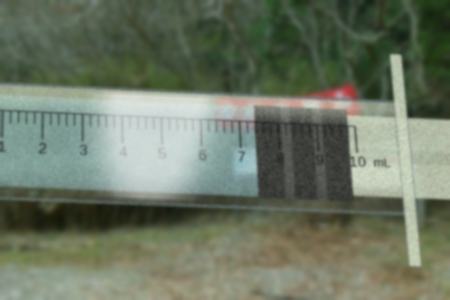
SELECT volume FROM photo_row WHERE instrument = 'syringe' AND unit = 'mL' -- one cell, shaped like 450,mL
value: 7.4,mL
